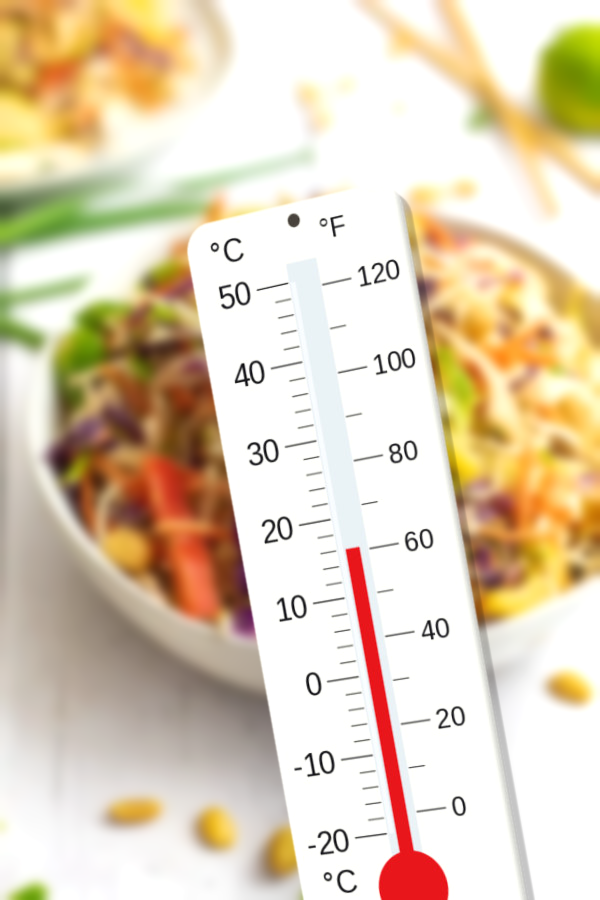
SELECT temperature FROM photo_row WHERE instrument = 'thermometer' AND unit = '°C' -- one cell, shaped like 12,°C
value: 16,°C
